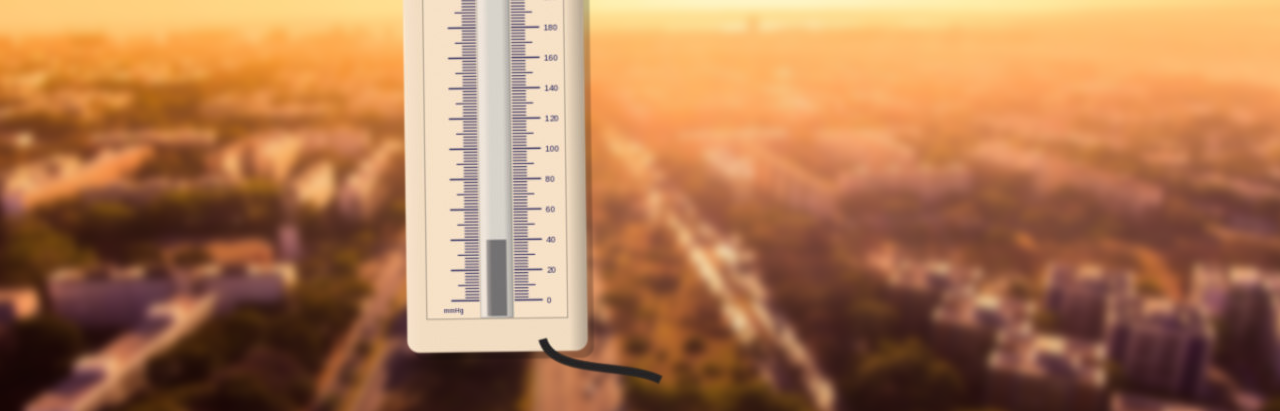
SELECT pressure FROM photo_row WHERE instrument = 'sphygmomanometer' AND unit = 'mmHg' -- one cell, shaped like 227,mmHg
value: 40,mmHg
